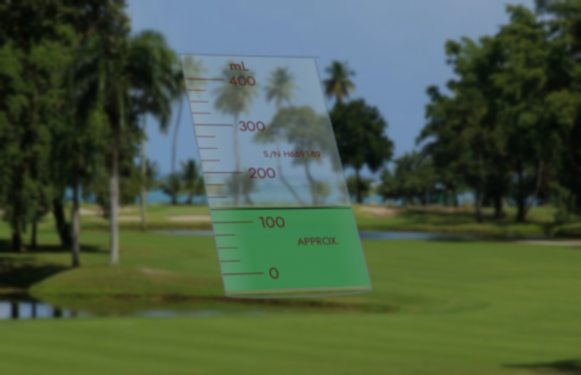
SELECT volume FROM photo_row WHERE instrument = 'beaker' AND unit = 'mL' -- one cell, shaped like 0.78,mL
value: 125,mL
